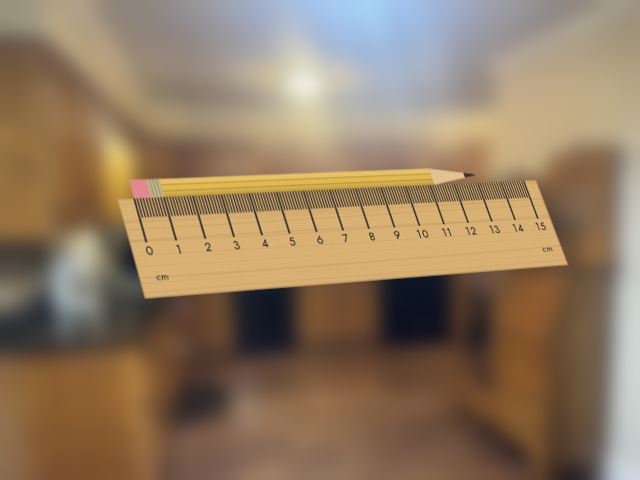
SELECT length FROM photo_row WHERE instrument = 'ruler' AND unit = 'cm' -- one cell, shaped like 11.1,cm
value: 13,cm
